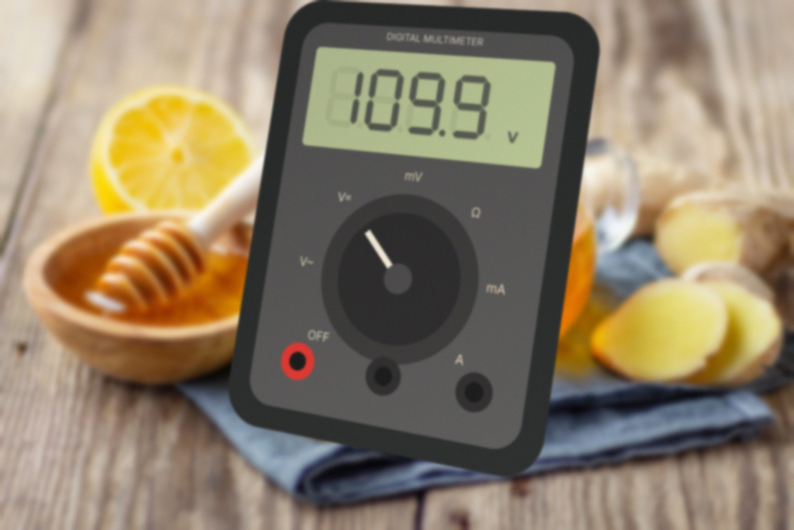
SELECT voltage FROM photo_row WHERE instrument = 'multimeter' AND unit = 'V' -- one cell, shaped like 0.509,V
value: 109.9,V
